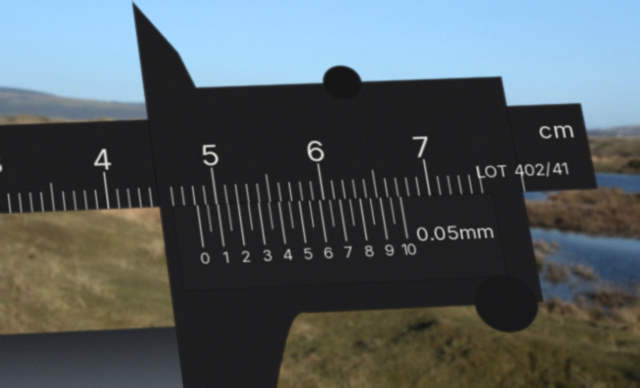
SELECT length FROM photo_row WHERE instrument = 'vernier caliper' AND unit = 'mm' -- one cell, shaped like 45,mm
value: 48.2,mm
